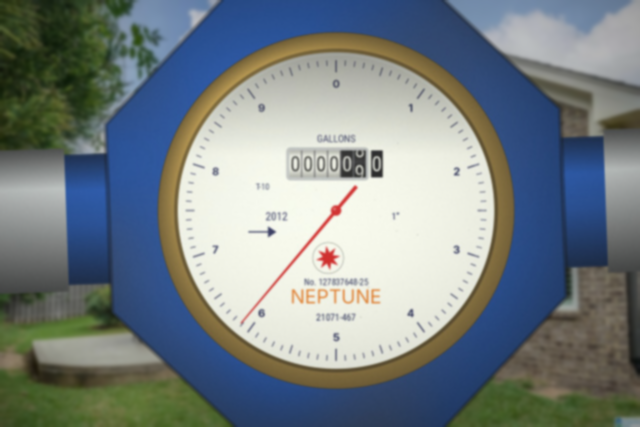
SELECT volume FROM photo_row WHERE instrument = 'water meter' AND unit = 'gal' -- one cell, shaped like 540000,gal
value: 86.1,gal
